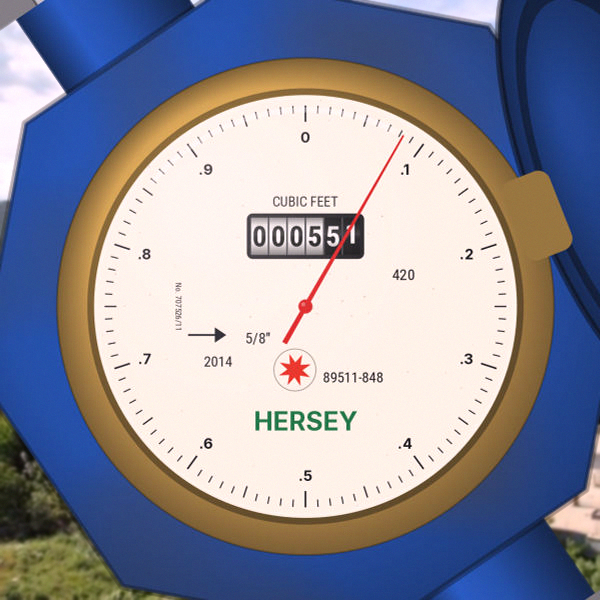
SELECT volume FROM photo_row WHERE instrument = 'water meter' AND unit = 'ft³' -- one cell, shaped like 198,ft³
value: 551.08,ft³
